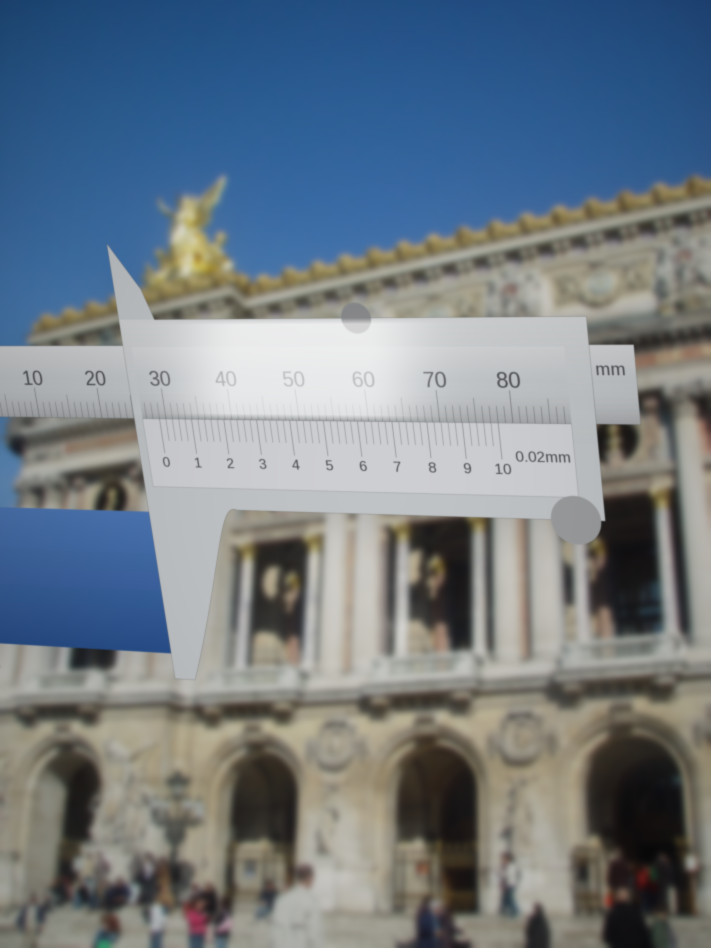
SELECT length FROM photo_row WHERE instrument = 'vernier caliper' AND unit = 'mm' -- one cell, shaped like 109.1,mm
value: 29.0,mm
